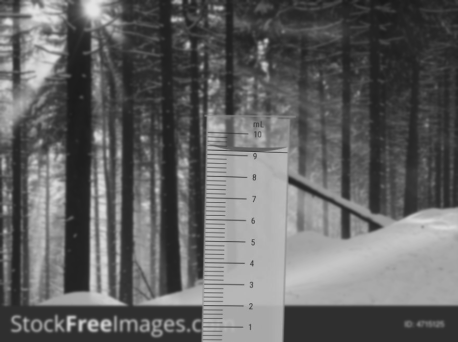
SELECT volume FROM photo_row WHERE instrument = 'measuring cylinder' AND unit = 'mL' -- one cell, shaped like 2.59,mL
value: 9.2,mL
